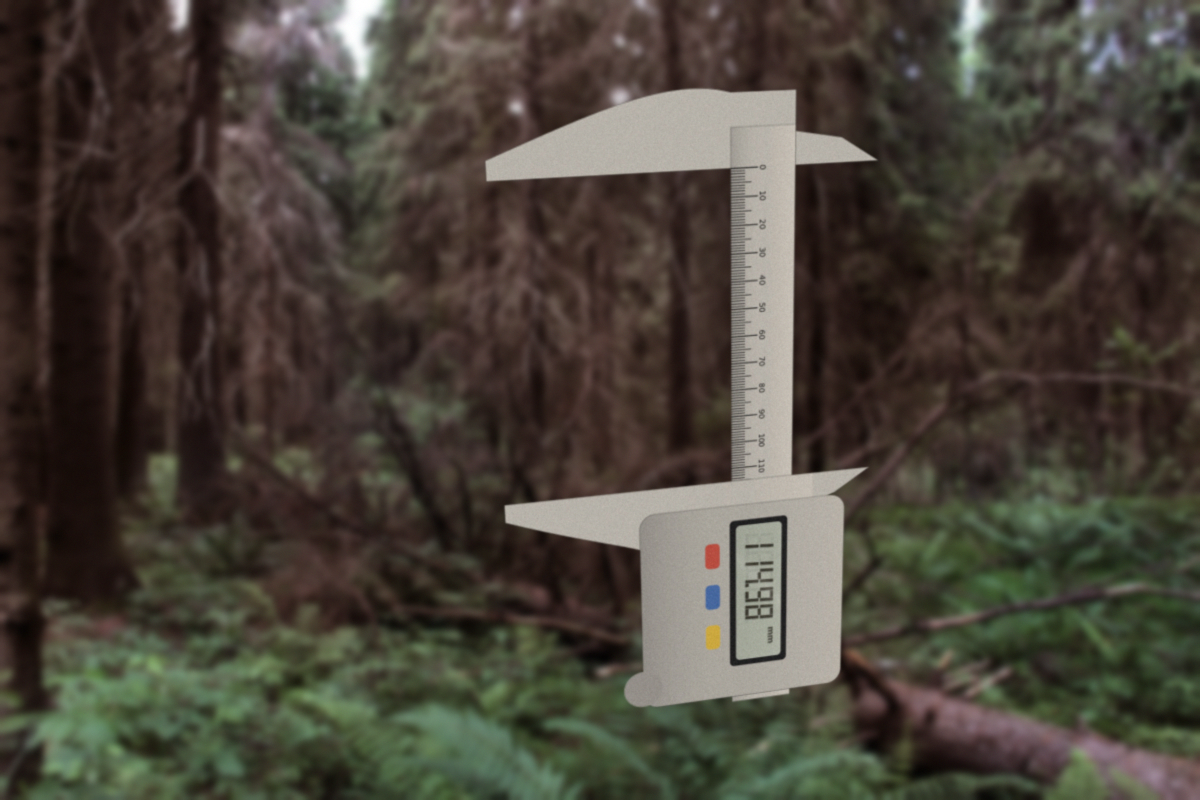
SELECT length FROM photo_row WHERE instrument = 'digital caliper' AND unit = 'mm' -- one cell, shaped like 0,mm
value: 114.98,mm
